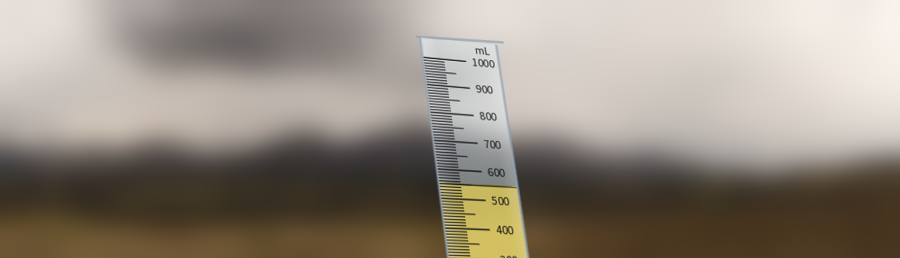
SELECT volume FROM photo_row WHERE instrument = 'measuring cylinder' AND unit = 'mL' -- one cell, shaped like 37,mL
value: 550,mL
